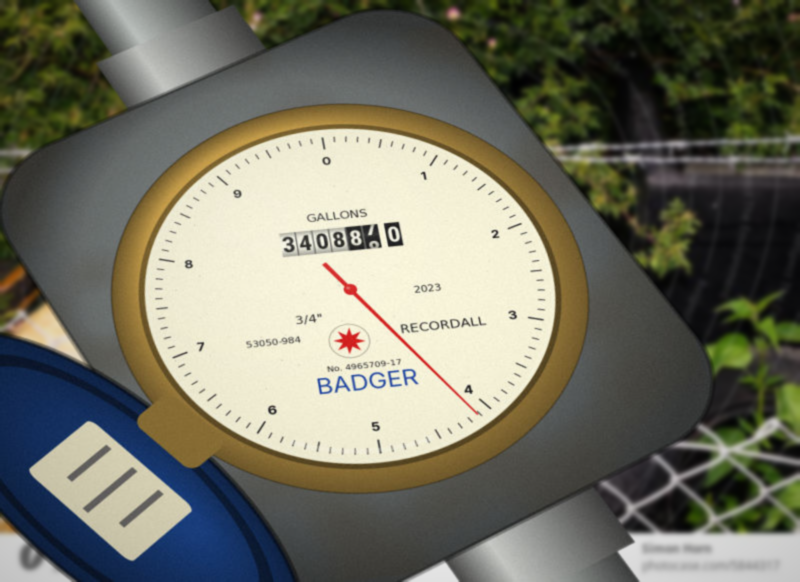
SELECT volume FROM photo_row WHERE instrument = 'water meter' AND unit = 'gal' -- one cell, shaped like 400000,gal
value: 3408874.1,gal
